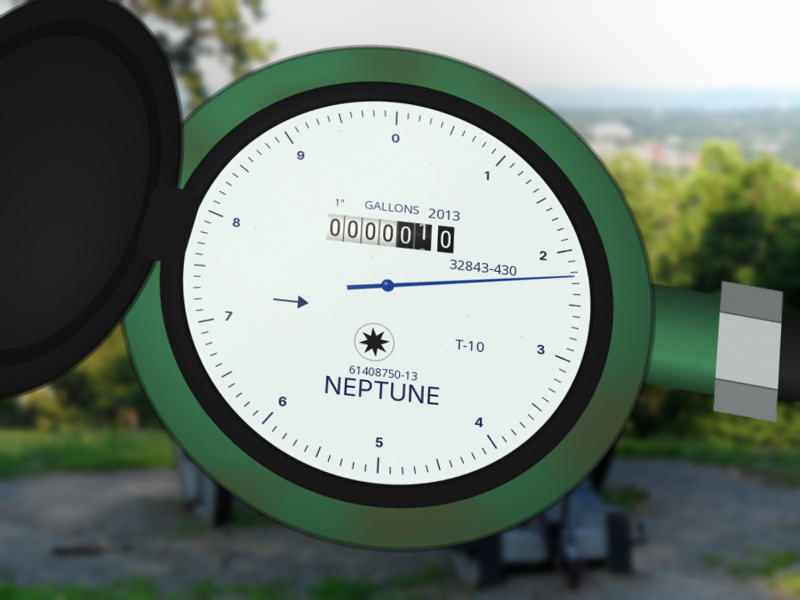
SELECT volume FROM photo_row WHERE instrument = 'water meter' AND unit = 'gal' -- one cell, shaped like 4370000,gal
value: 12.2,gal
